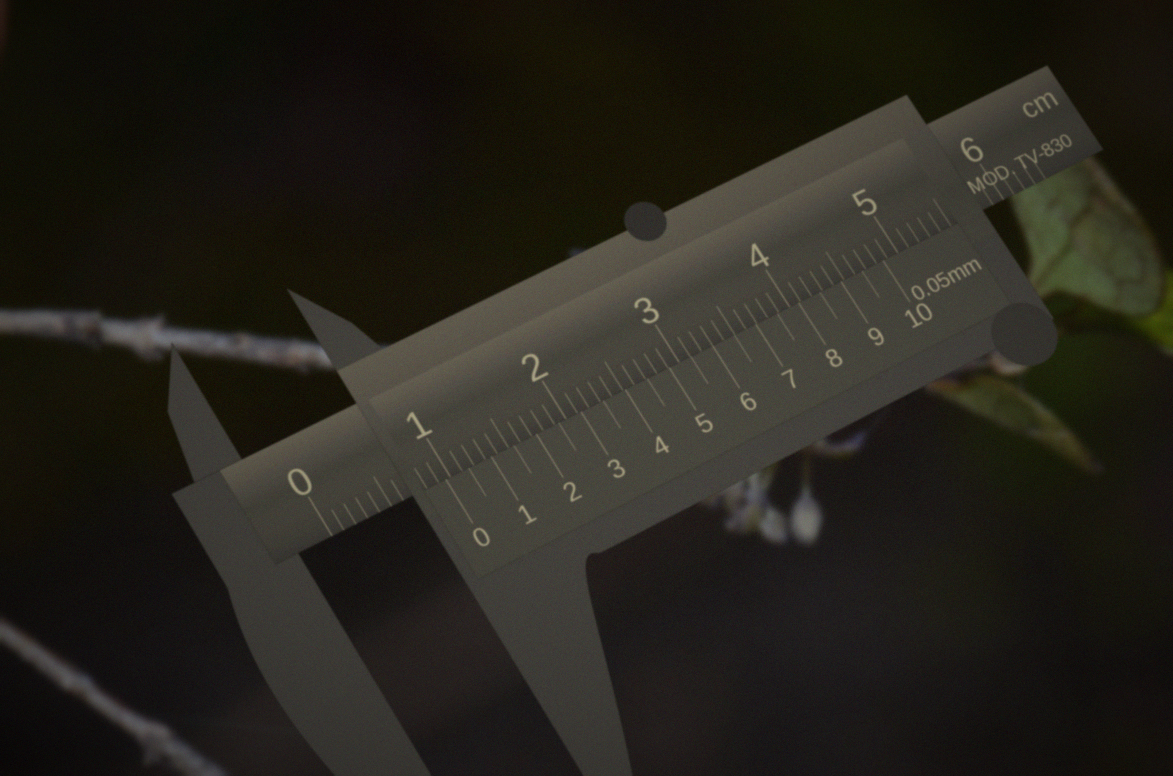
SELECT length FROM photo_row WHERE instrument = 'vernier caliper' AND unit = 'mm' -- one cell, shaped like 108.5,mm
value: 9.6,mm
